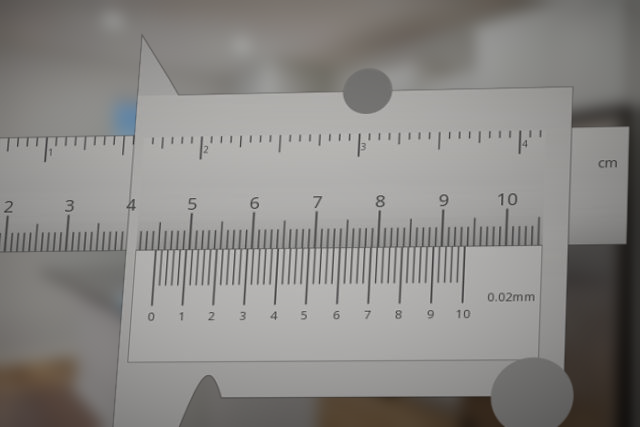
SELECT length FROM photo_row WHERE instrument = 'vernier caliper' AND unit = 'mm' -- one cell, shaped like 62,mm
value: 44.6,mm
